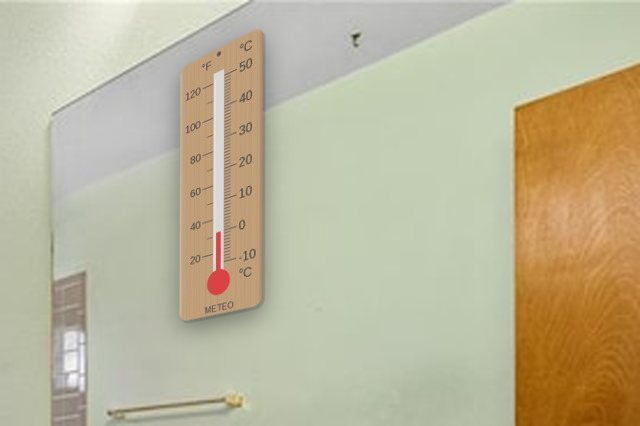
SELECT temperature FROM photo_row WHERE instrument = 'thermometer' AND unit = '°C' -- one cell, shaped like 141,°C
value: 0,°C
